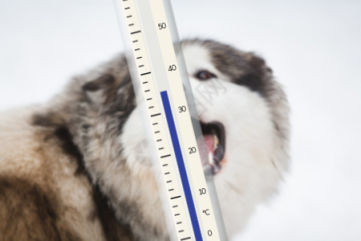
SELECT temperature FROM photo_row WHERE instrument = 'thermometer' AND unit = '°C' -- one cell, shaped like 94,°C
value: 35,°C
